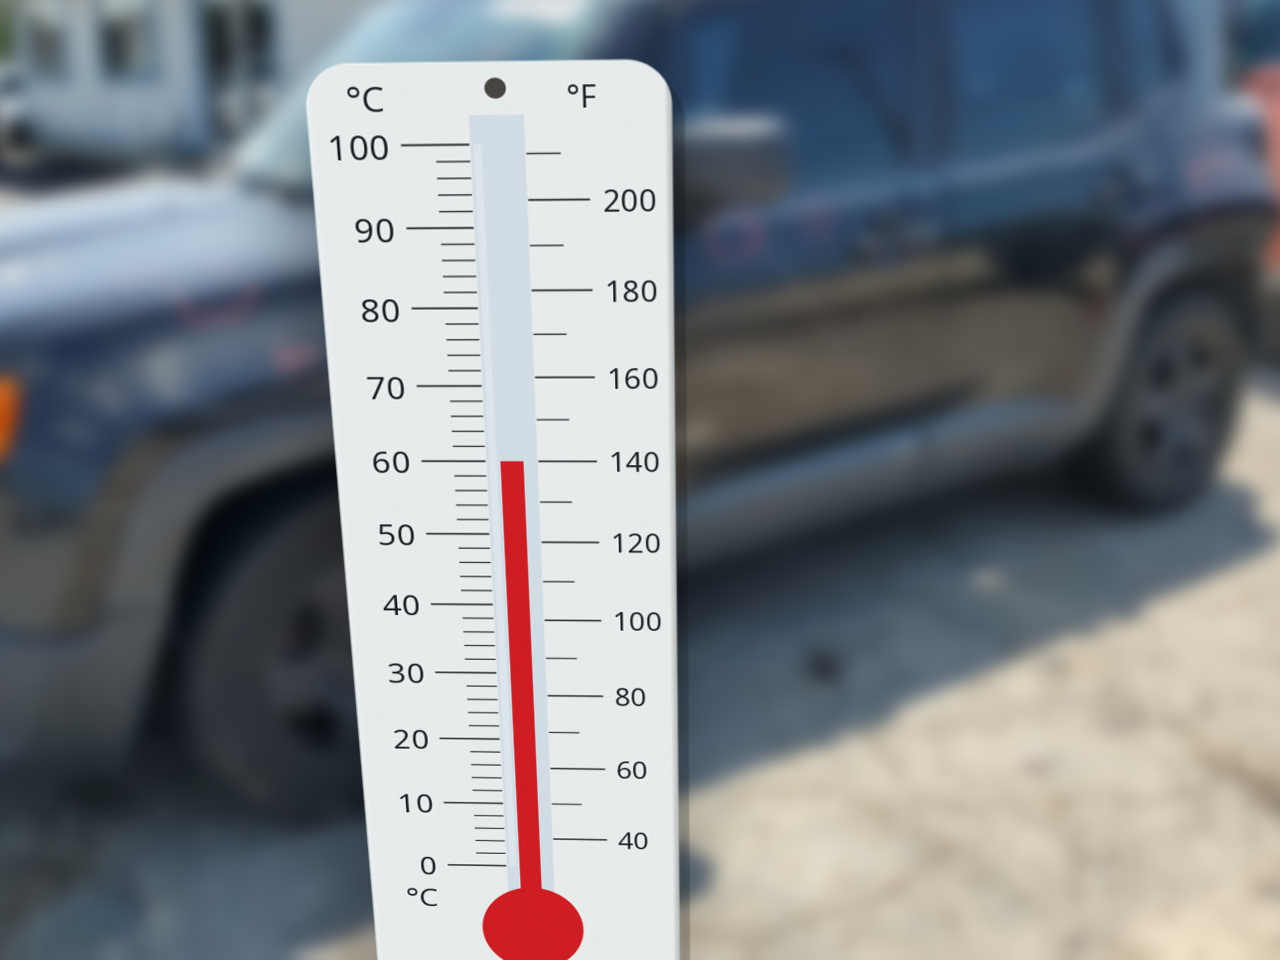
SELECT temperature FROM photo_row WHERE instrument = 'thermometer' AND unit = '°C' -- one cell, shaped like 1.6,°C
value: 60,°C
